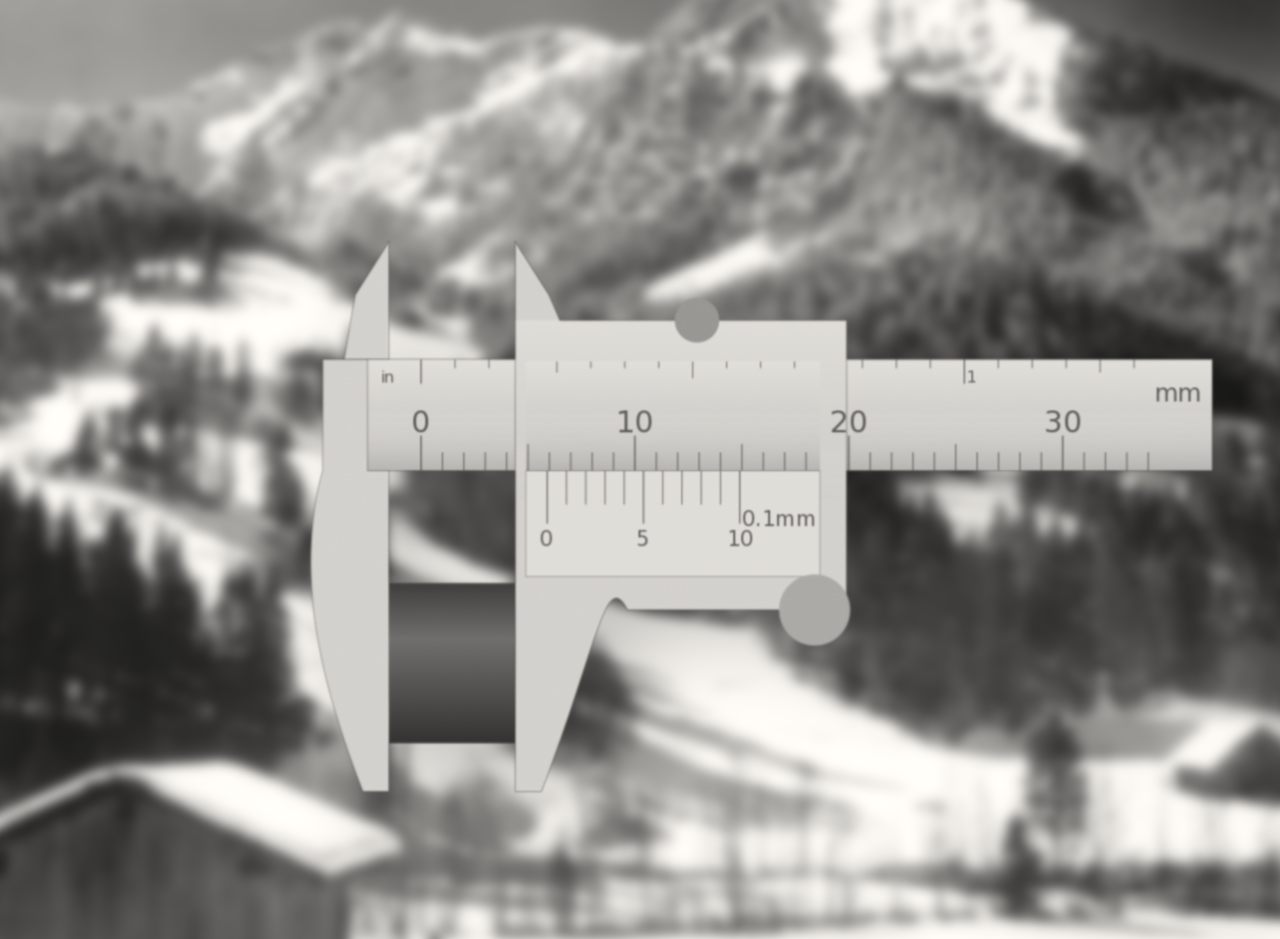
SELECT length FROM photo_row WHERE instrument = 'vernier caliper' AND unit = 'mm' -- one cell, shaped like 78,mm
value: 5.9,mm
